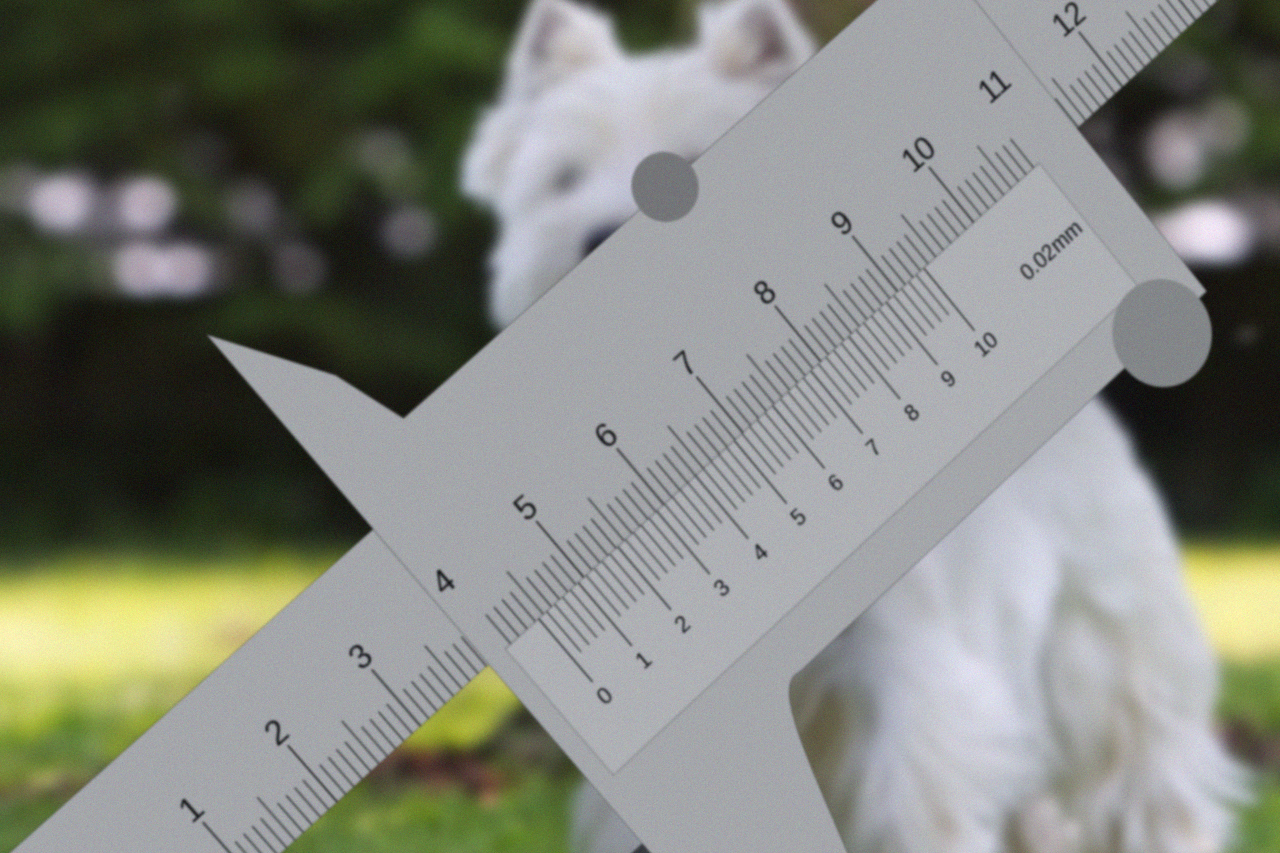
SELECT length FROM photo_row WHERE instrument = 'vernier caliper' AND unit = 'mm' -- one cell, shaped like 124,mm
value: 44.4,mm
